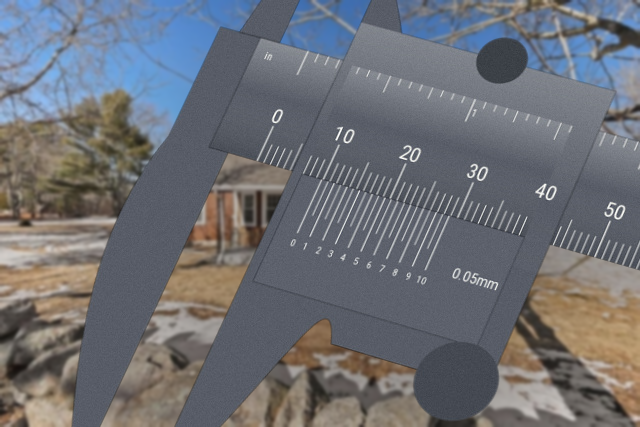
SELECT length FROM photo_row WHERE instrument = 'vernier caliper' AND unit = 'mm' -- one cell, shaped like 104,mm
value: 9.8,mm
